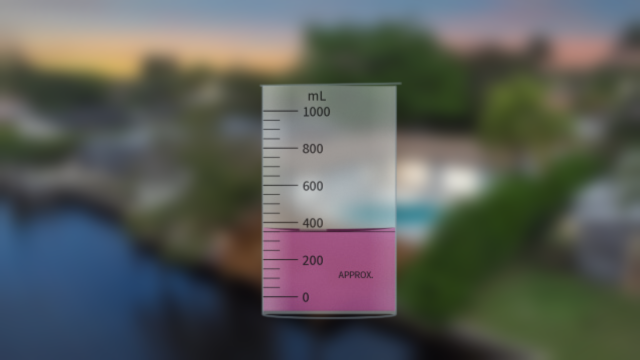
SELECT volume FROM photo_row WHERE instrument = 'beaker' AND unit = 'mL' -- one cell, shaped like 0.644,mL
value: 350,mL
